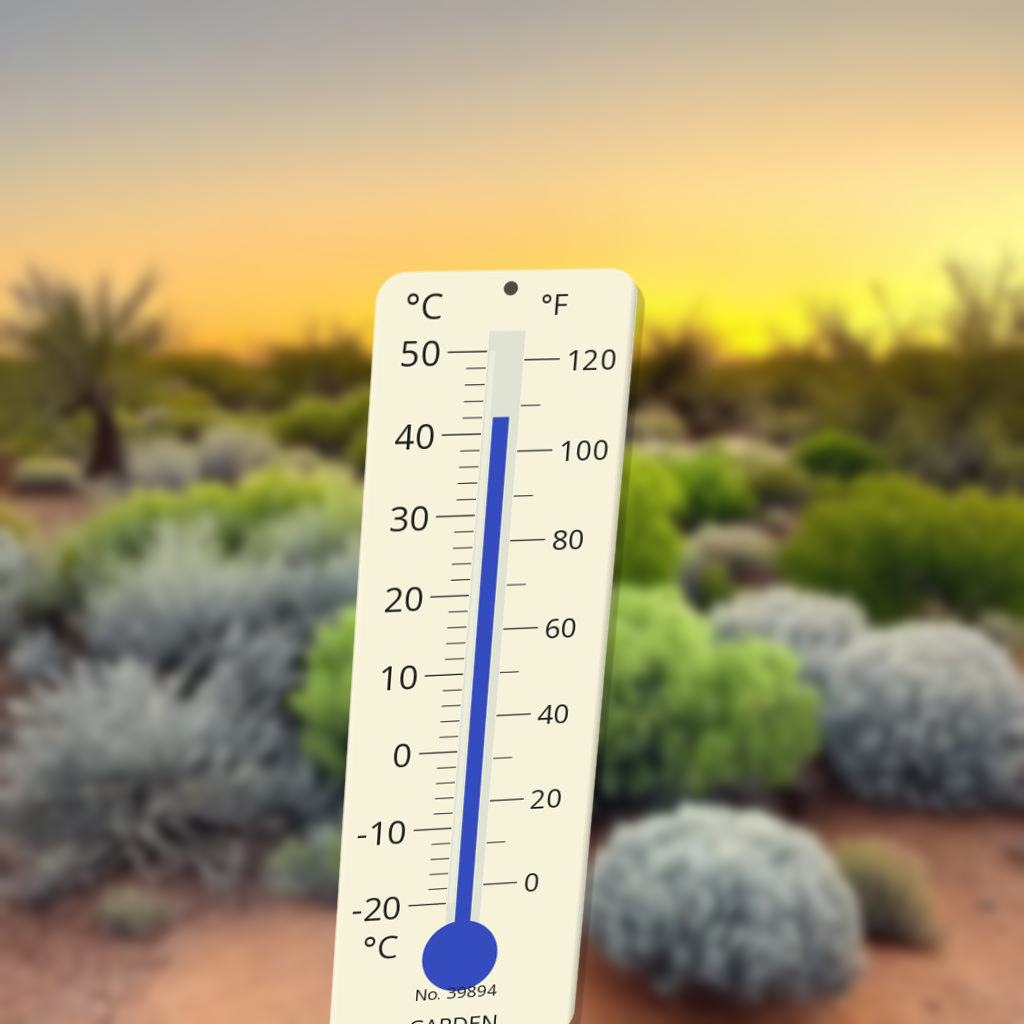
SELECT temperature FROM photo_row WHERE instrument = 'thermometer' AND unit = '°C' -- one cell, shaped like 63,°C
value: 42,°C
